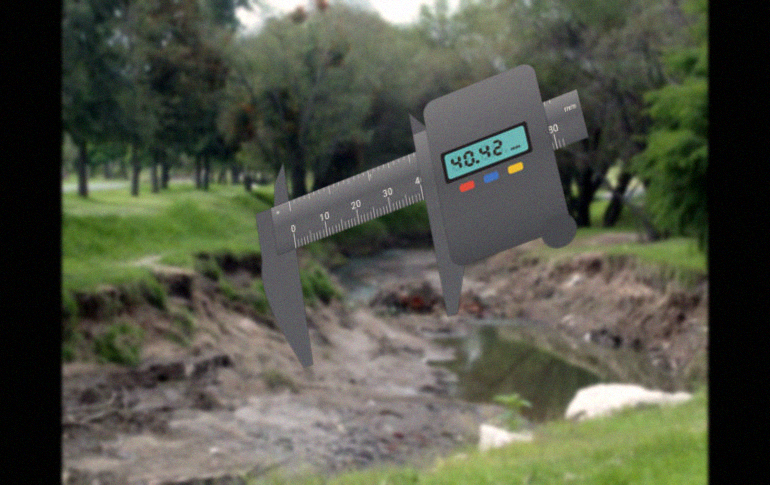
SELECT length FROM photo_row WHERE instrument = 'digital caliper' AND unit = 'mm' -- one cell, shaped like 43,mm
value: 40.42,mm
